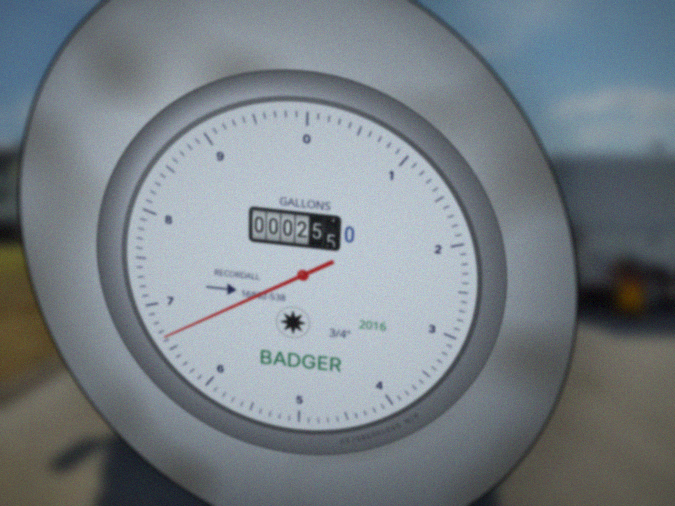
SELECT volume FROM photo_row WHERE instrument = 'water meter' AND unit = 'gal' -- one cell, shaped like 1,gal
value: 2546.6,gal
